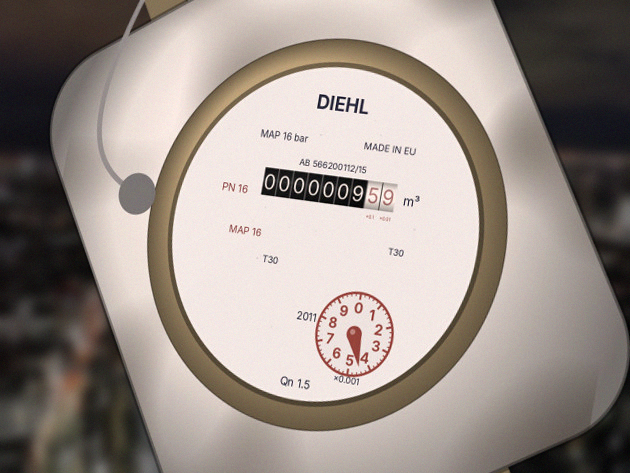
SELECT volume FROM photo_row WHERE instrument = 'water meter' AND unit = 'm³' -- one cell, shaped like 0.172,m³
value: 9.594,m³
